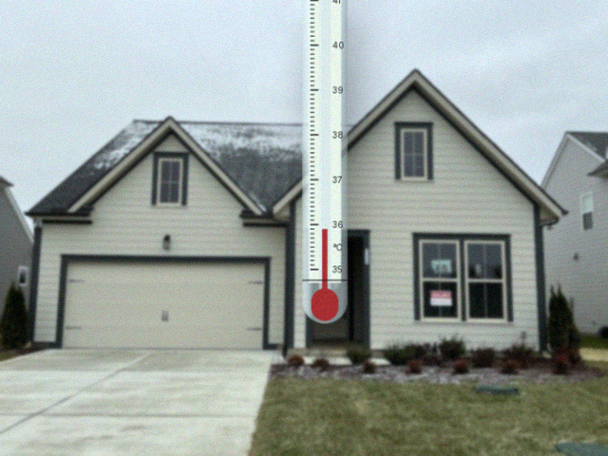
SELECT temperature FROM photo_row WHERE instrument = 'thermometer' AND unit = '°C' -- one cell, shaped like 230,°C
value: 35.9,°C
